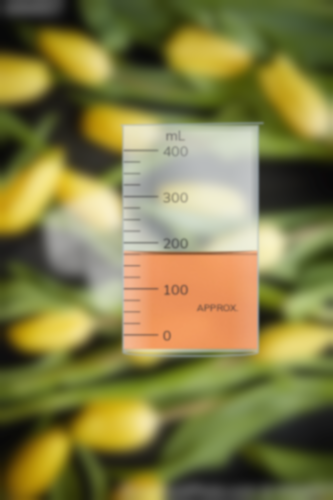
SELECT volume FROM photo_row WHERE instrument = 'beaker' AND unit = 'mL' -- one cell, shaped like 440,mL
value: 175,mL
